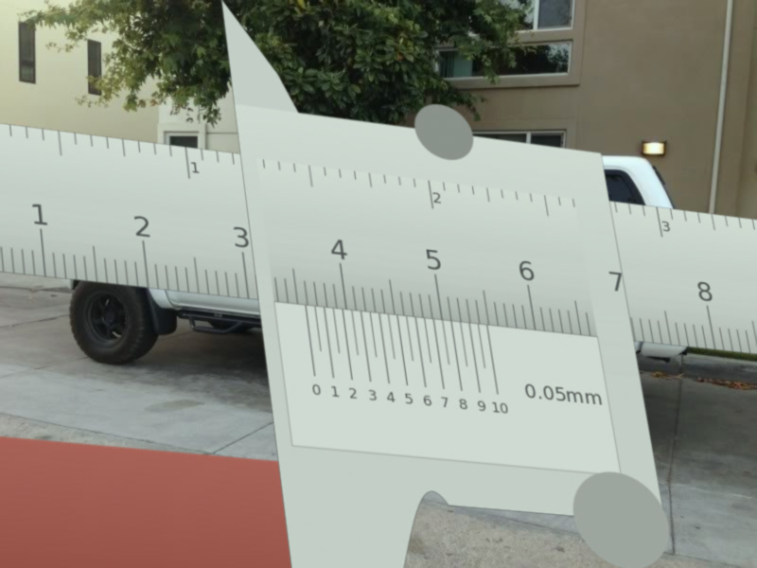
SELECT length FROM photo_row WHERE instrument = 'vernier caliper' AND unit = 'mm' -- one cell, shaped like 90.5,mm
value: 35.8,mm
